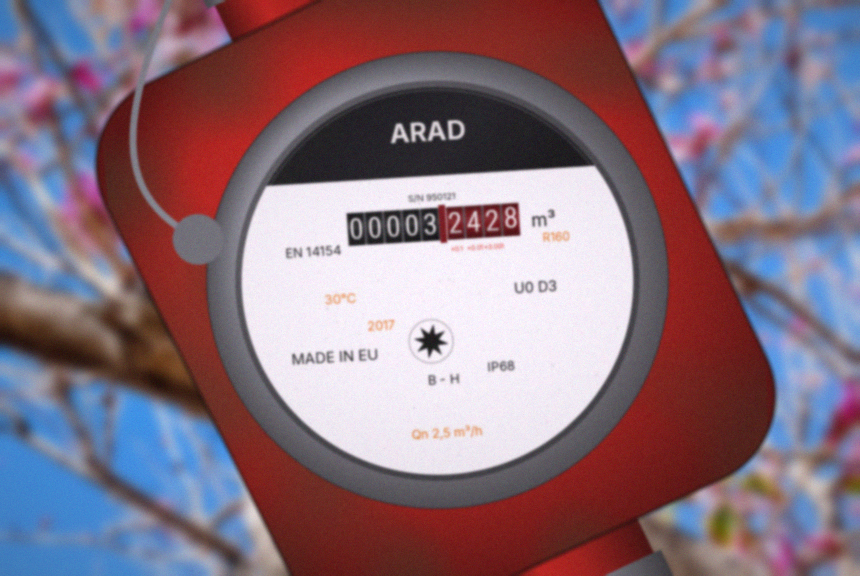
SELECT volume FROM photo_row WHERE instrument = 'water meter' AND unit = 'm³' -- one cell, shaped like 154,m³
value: 3.2428,m³
